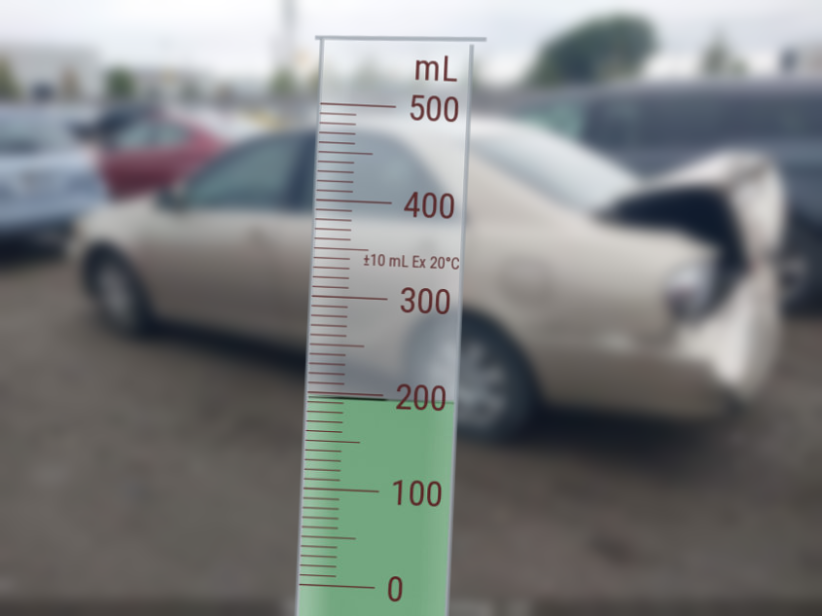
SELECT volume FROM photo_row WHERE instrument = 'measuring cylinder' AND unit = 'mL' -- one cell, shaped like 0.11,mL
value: 195,mL
